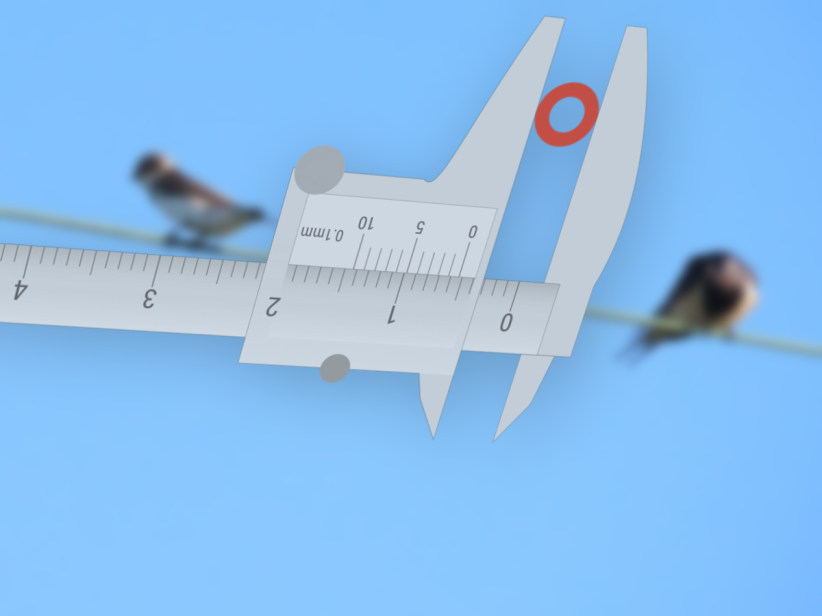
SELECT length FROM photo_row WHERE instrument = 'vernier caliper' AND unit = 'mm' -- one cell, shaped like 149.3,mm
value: 5.3,mm
